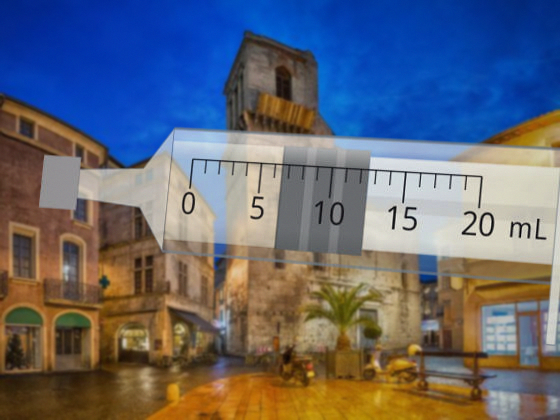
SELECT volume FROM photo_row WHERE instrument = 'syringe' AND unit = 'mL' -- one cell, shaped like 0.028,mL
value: 6.5,mL
